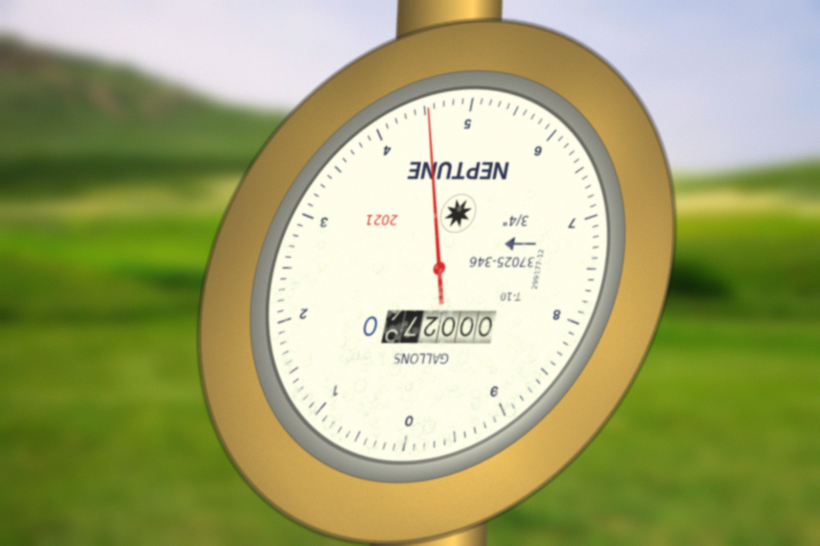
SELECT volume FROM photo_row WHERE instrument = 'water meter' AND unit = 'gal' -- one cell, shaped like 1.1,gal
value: 2754.5,gal
